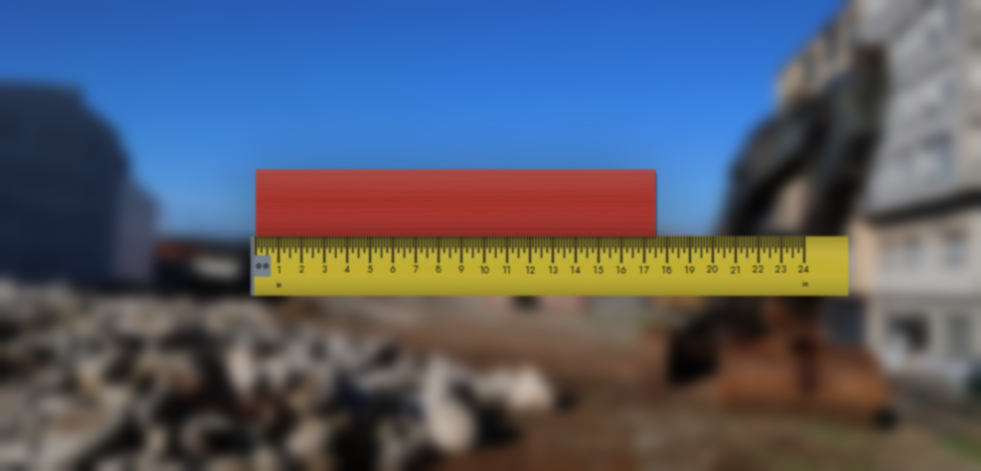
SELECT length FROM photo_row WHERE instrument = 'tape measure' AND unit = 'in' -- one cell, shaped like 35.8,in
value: 17.5,in
